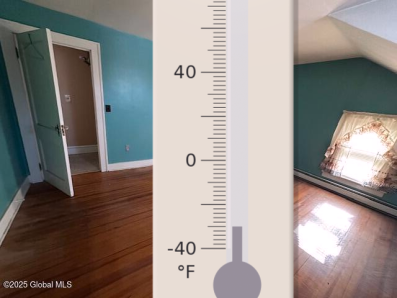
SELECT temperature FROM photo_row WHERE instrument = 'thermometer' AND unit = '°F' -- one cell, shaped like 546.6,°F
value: -30,°F
